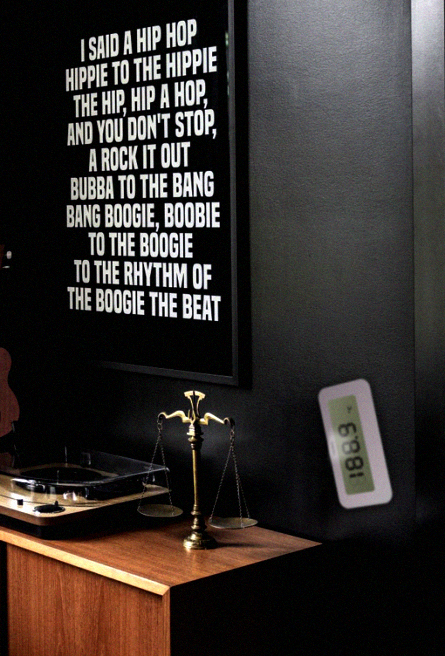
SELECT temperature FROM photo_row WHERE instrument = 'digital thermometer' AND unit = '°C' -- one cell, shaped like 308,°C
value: 188.9,°C
